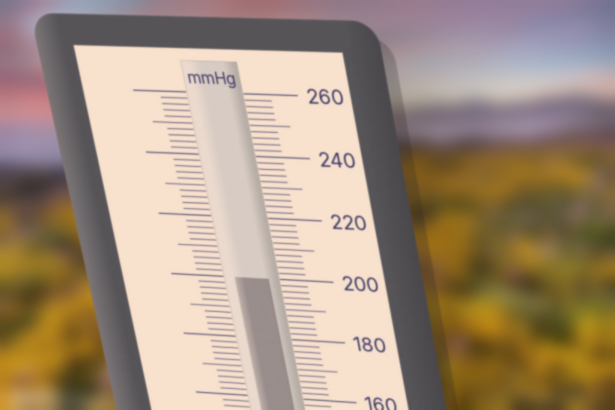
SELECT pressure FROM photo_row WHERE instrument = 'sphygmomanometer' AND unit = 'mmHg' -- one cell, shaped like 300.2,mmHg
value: 200,mmHg
